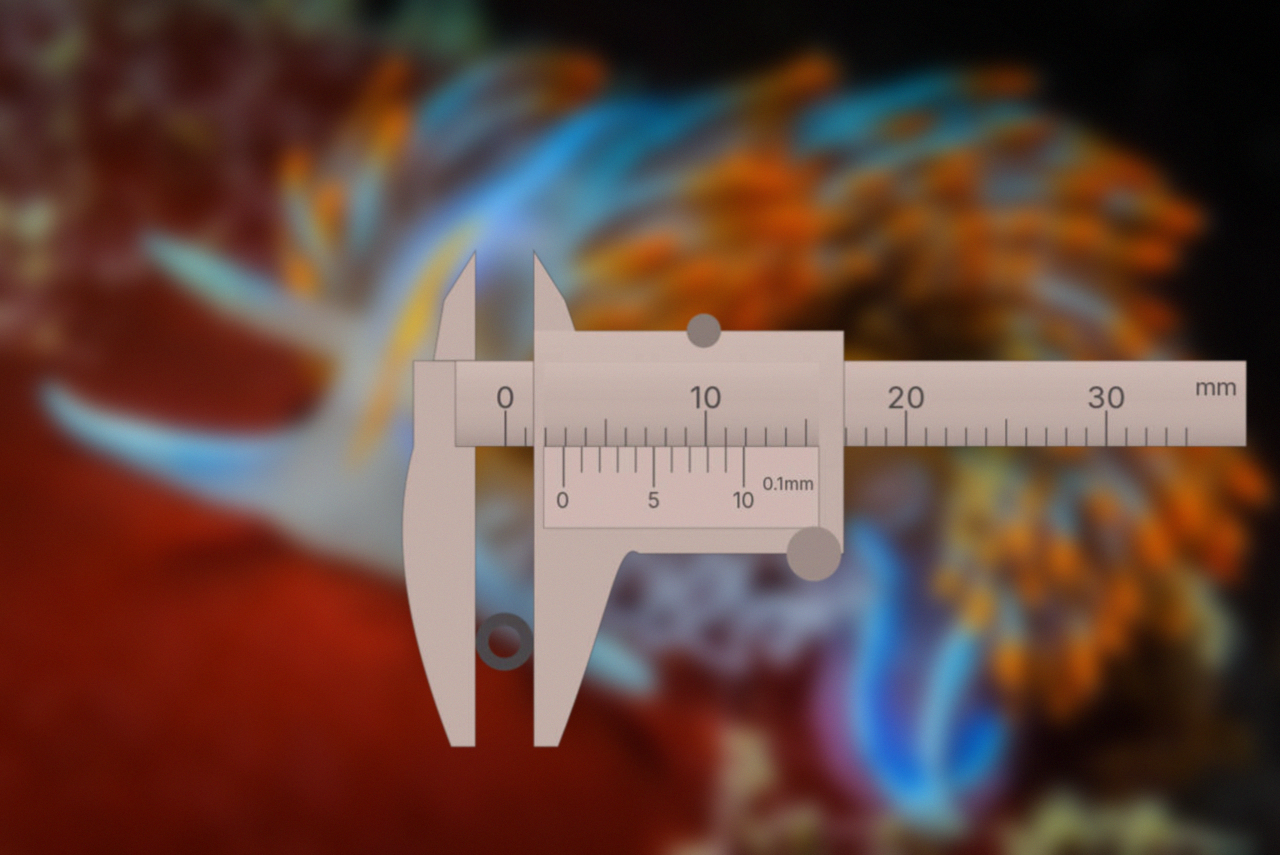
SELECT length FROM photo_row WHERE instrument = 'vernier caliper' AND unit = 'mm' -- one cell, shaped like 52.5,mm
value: 2.9,mm
